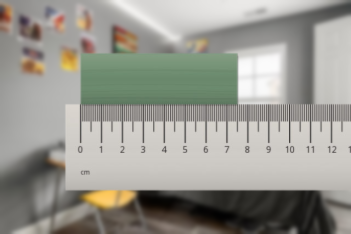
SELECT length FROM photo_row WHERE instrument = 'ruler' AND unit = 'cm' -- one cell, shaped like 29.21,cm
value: 7.5,cm
